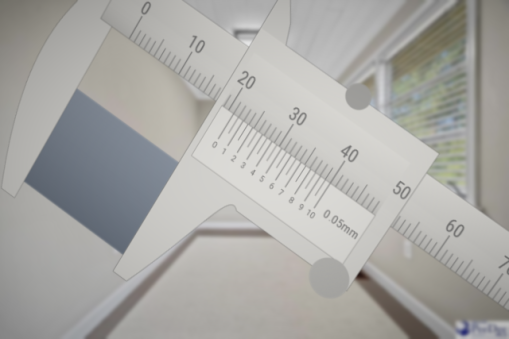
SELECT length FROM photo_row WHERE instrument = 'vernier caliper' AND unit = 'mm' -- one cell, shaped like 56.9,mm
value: 21.0,mm
